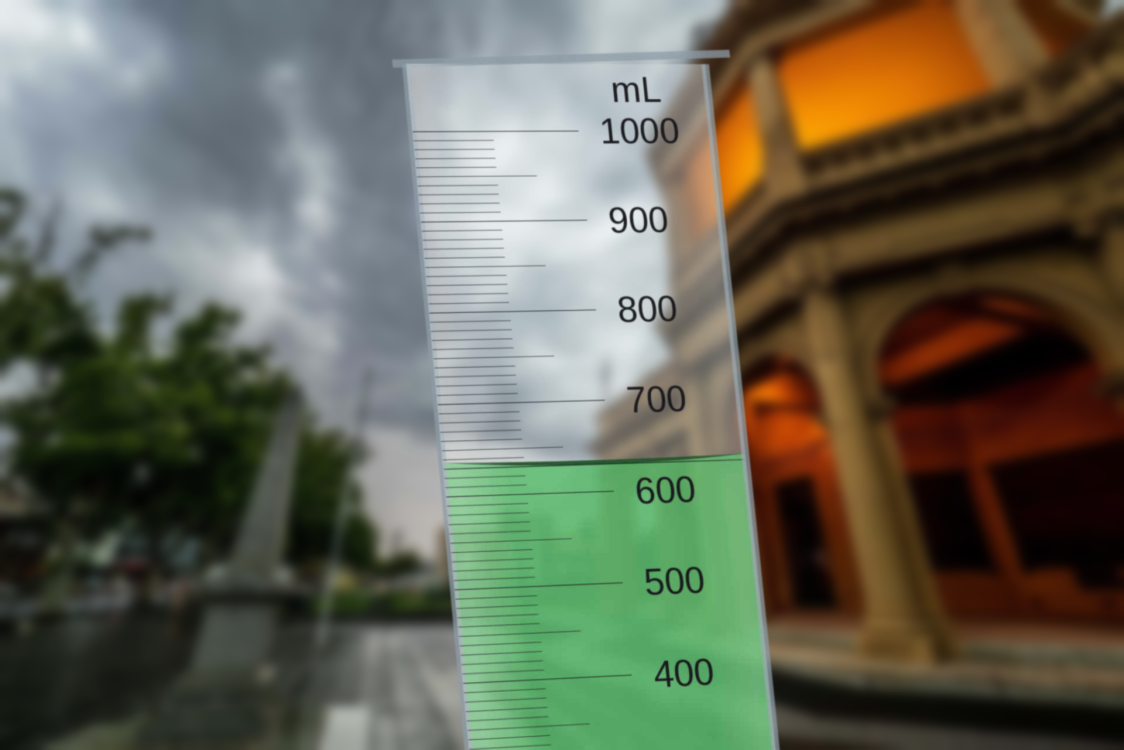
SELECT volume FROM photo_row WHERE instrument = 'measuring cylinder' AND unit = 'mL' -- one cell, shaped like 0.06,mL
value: 630,mL
